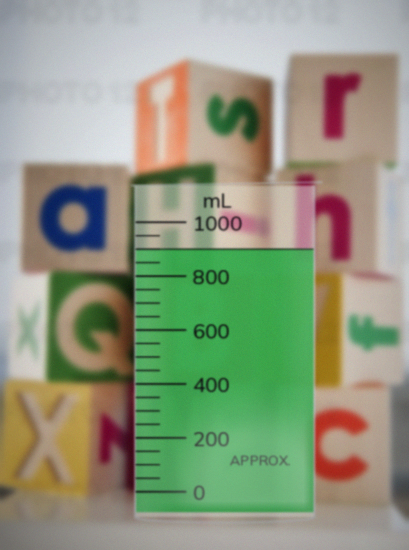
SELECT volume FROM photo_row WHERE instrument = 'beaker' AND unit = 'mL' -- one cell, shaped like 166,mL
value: 900,mL
